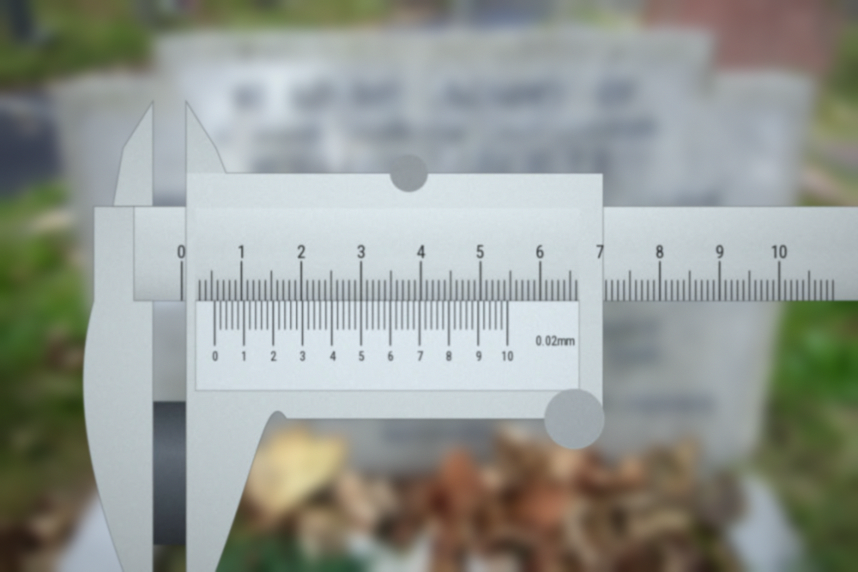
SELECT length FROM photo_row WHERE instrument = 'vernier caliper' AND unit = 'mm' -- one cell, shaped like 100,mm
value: 5.5,mm
